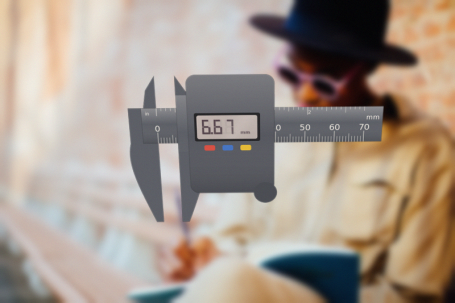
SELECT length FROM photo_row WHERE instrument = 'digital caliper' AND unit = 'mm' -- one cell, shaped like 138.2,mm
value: 6.67,mm
